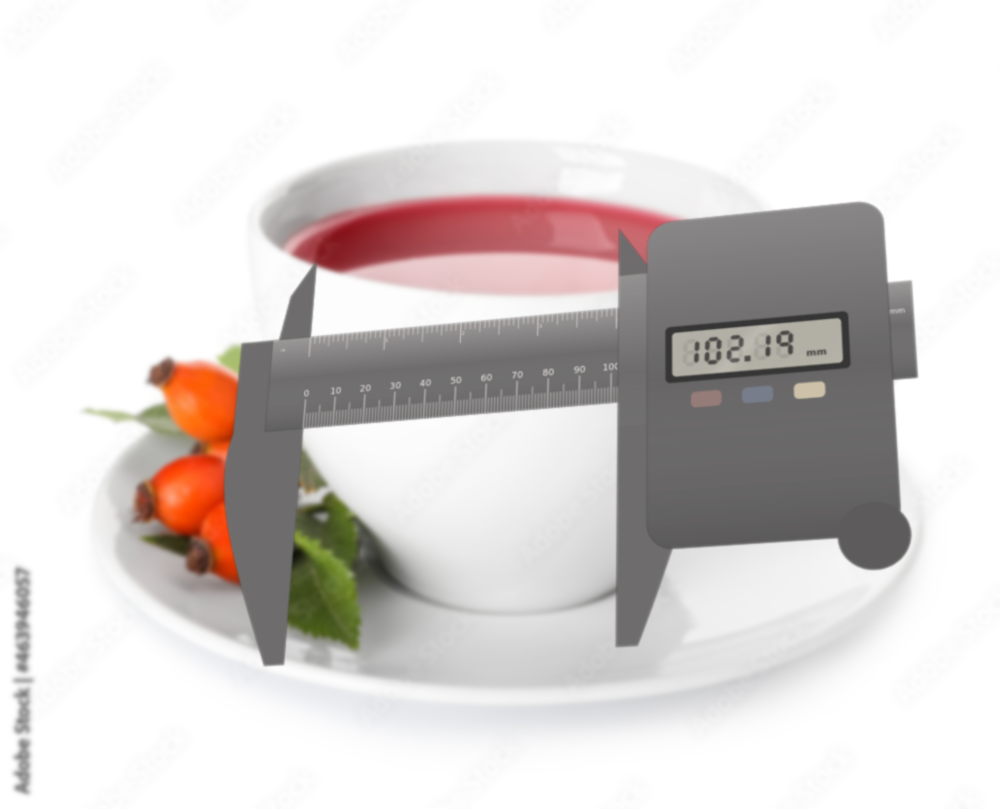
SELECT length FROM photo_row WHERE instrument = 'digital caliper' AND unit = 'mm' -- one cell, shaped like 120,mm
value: 102.19,mm
